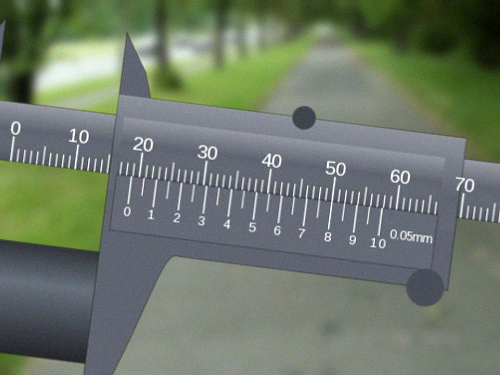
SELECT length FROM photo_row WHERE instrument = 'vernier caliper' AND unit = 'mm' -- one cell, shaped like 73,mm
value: 18.8,mm
